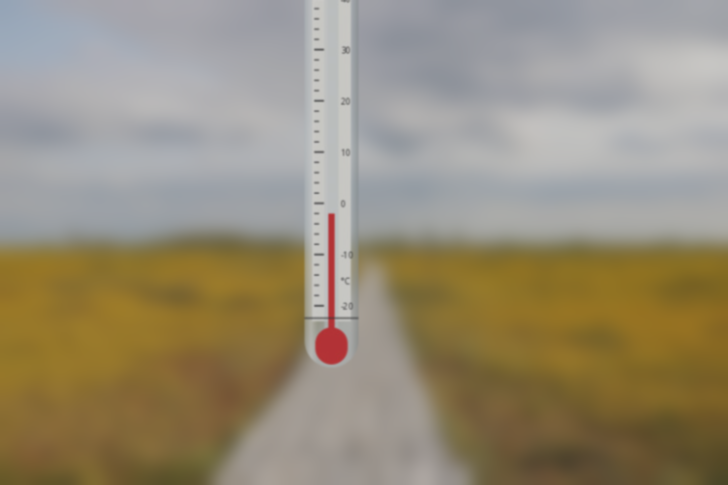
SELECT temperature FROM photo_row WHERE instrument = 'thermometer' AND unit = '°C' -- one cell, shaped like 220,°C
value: -2,°C
